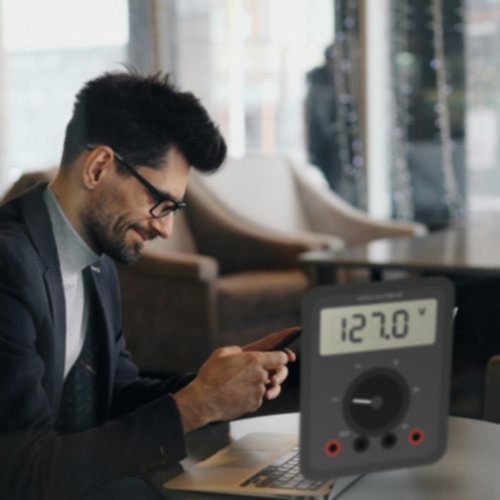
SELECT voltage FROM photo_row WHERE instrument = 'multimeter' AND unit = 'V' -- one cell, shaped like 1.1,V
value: 127.0,V
